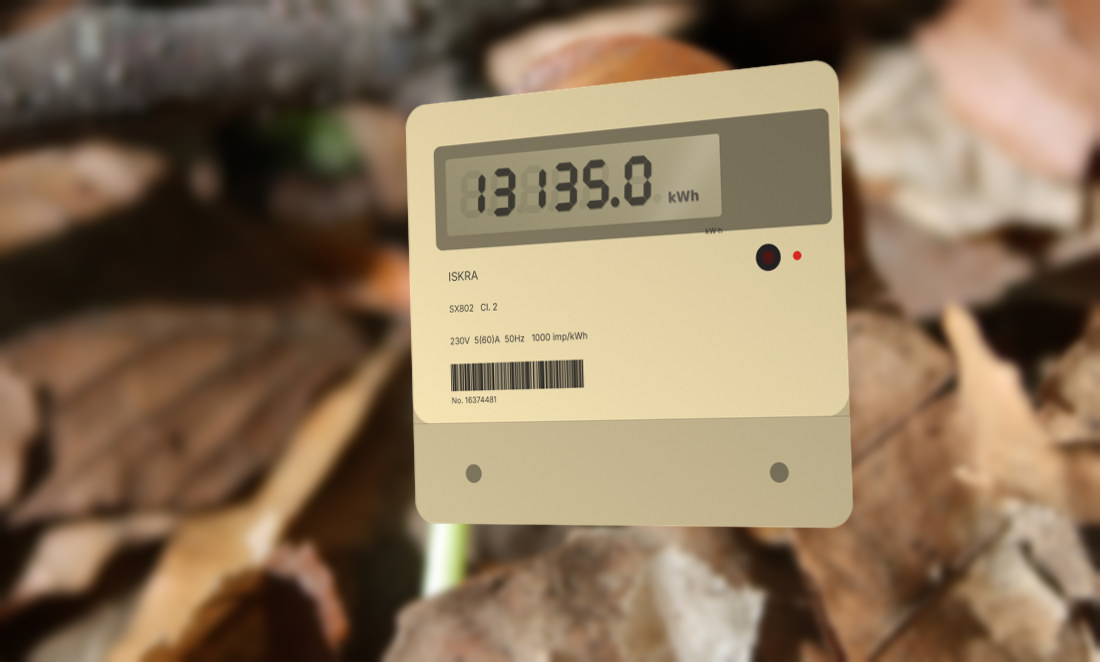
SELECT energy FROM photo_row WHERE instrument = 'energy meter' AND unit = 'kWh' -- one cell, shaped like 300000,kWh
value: 13135.0,kWh
